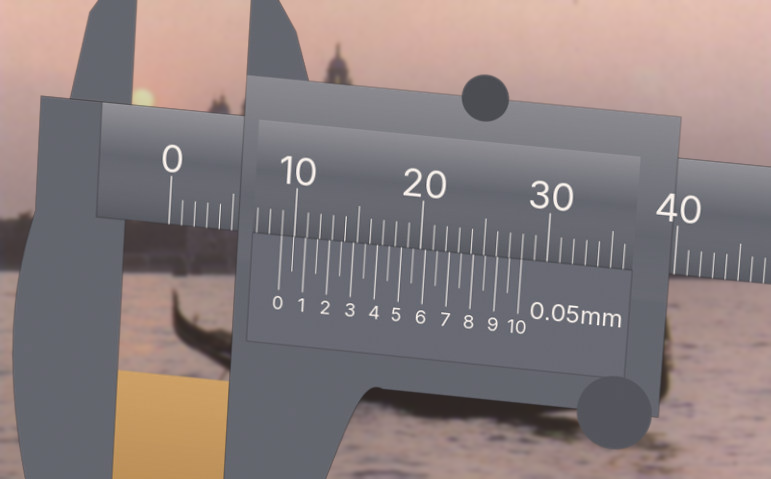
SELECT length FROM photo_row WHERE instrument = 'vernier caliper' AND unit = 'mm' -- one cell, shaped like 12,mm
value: 9.0,mm
